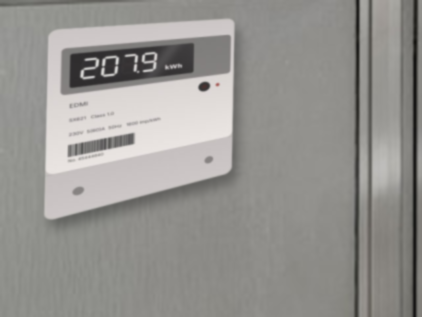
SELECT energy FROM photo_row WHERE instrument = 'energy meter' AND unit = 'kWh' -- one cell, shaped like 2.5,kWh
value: 207.9,kWh
